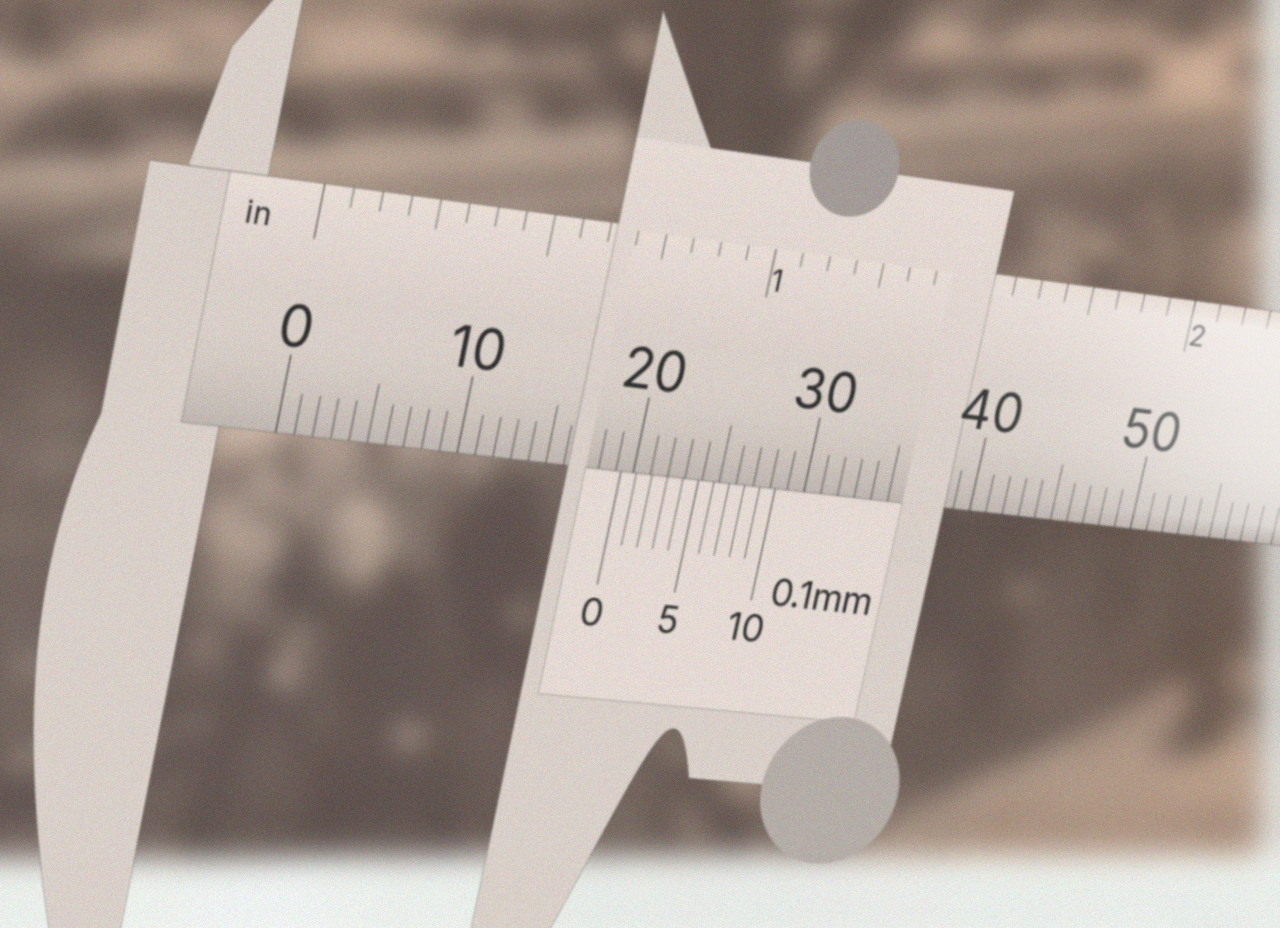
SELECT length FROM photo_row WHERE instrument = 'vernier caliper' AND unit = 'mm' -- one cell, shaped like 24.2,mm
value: 19.3,mm
